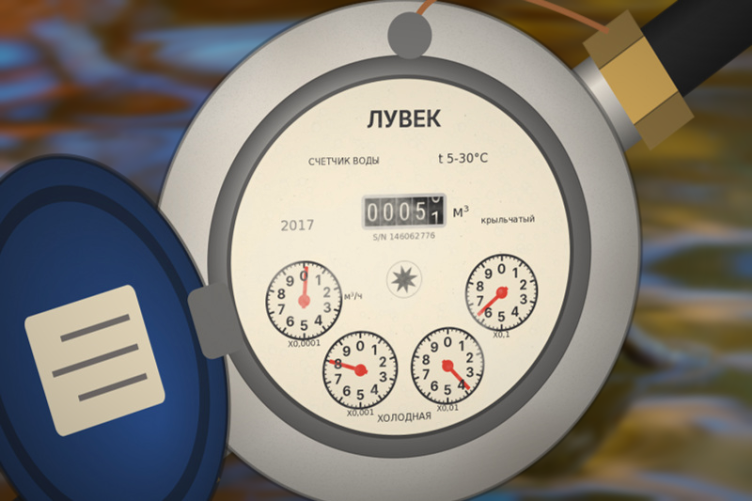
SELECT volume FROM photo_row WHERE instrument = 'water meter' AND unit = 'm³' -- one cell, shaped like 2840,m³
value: 50.6380,m³
